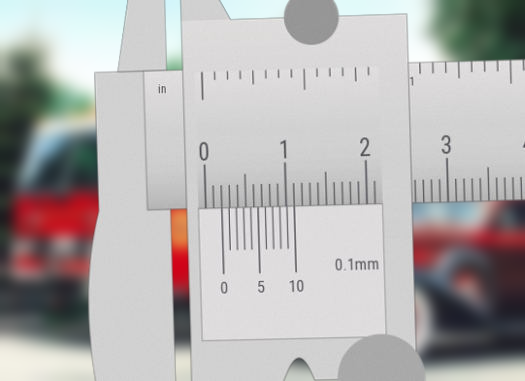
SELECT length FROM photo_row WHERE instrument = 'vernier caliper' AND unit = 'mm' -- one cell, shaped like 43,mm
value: 2.0,mm
